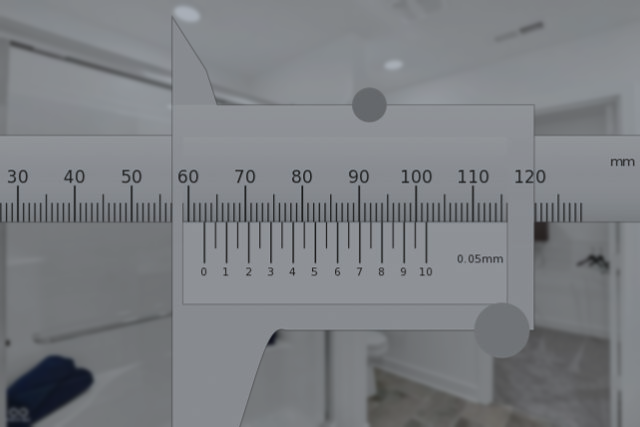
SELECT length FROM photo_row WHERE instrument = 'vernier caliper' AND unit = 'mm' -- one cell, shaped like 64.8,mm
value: 62.8,mm
